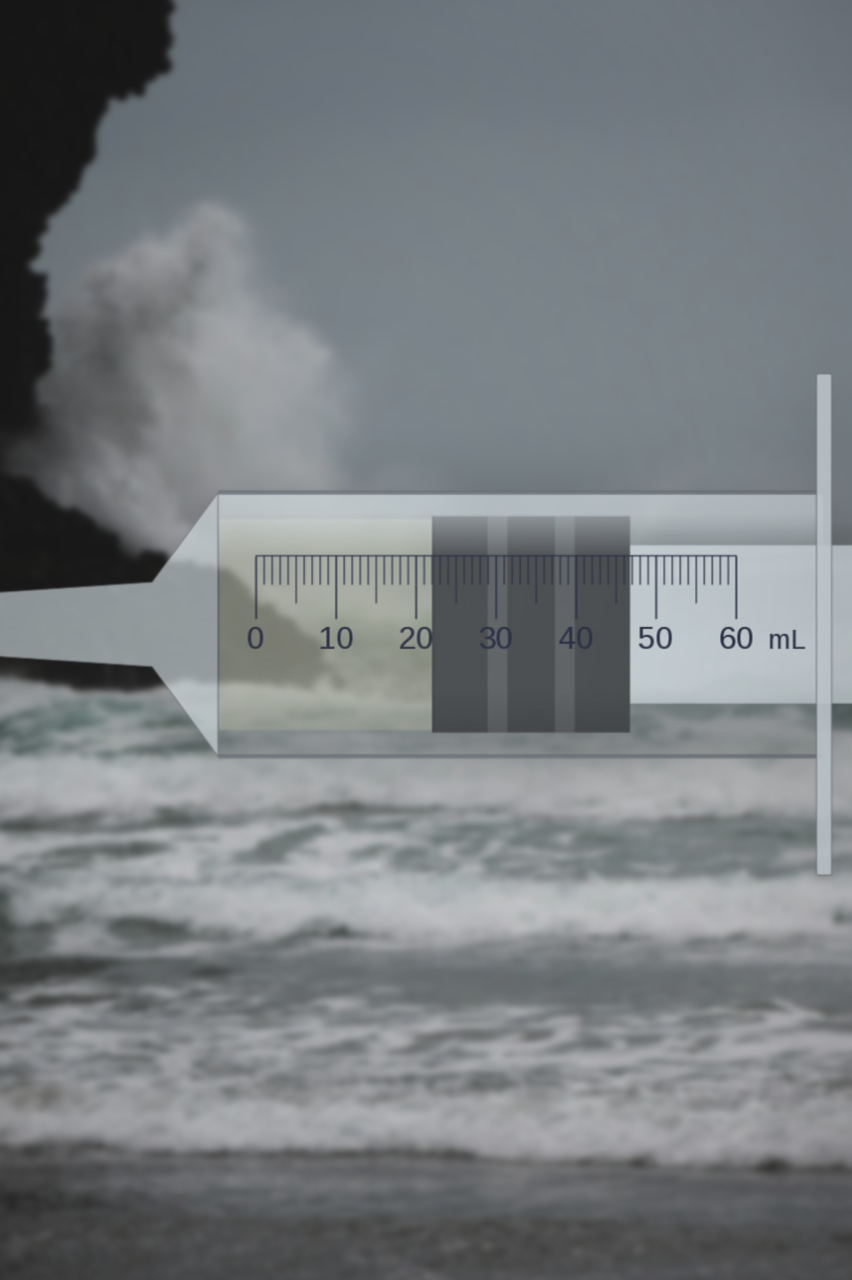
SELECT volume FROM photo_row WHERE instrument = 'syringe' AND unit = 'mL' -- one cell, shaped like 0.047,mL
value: 22,mL
